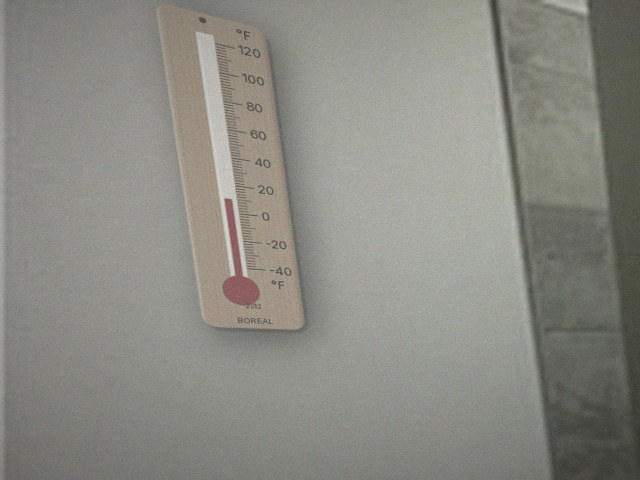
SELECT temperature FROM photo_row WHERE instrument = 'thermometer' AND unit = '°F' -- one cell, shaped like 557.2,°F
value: 10,°F
